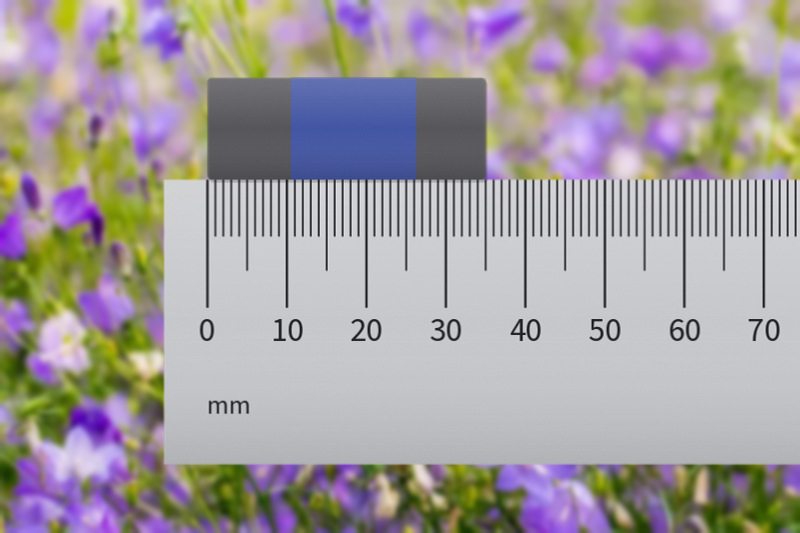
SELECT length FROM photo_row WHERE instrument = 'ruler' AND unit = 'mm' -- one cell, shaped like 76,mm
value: 35,mm
